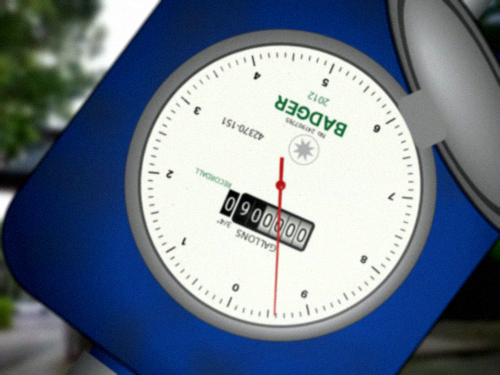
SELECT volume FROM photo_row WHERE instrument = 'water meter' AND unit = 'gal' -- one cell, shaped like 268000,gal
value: 59.4,gal
